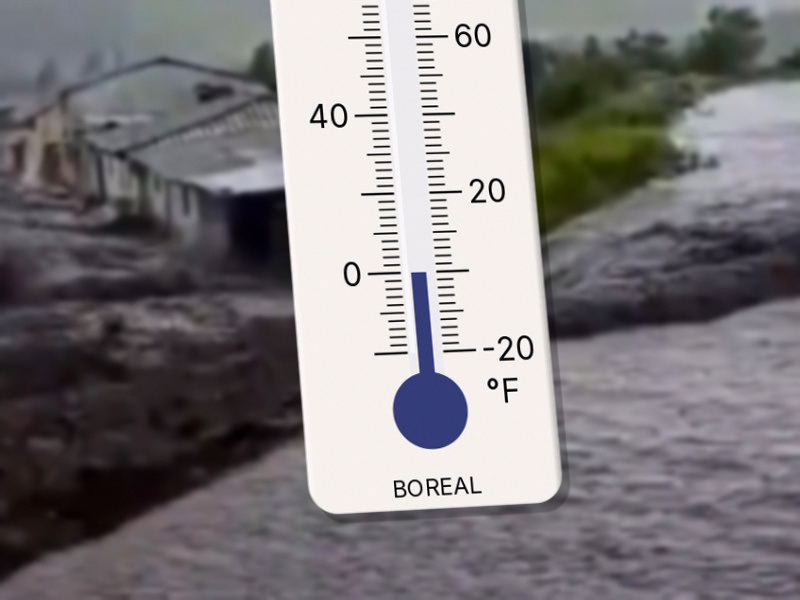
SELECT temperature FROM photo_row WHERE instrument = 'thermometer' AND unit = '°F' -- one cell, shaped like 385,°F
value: 0,°F
